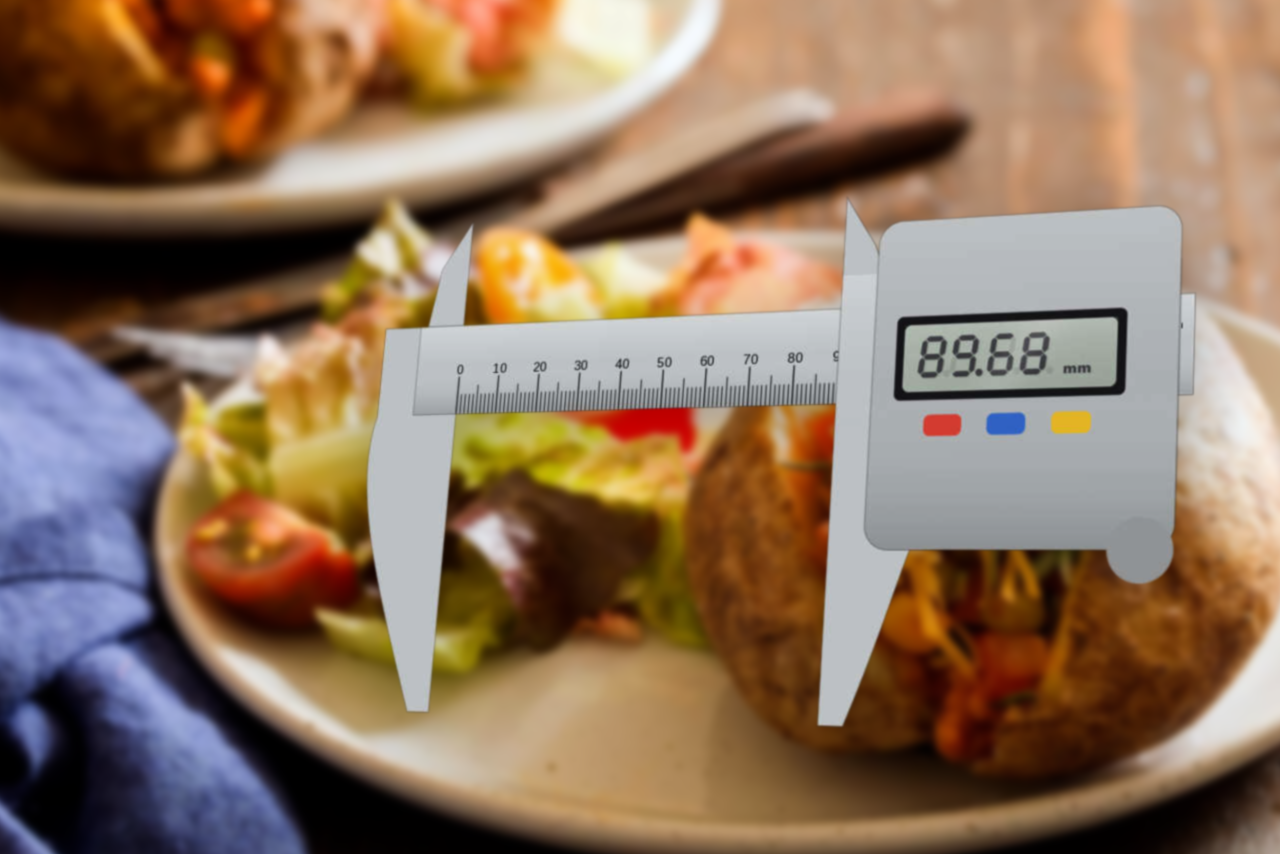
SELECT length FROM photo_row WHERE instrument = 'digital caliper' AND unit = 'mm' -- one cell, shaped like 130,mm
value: 89.68,mm
